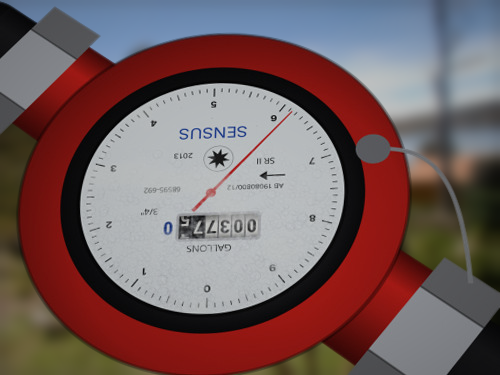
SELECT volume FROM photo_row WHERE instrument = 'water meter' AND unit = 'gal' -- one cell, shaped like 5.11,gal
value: 37746.1,gal
